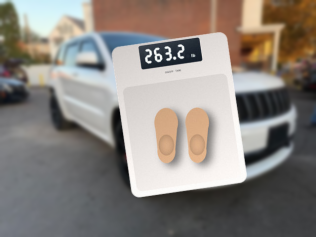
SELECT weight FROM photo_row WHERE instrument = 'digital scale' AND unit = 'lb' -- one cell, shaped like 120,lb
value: 263.2,lb
